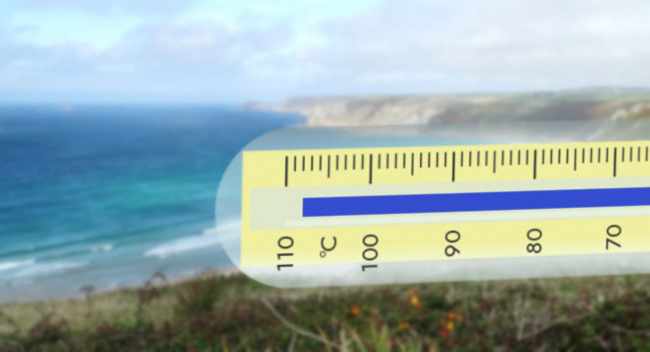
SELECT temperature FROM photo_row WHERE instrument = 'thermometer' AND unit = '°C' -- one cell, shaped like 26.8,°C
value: 108,°C
